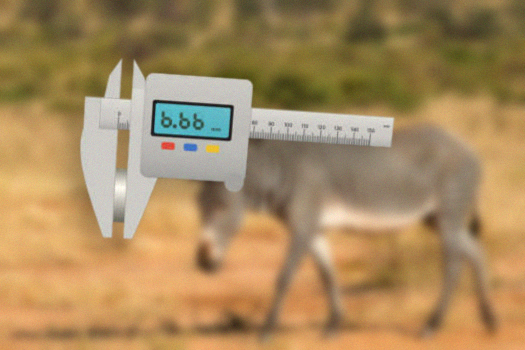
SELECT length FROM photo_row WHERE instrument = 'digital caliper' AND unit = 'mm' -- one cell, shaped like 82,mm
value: 6.66,mm
